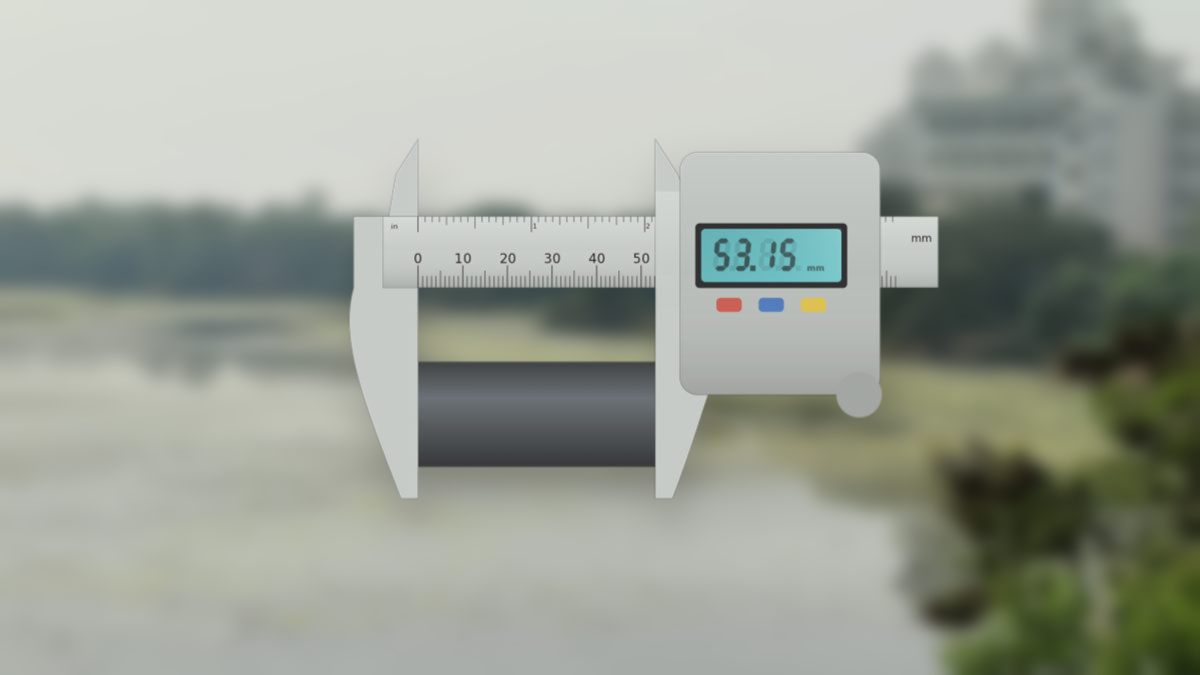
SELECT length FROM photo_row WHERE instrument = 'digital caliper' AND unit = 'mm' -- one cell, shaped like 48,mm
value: 53.15,mm
